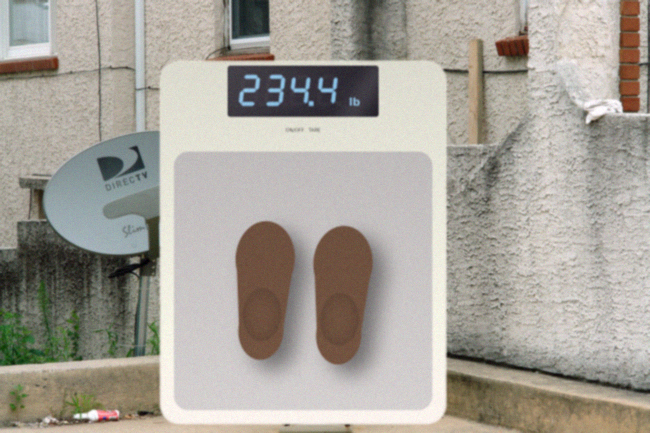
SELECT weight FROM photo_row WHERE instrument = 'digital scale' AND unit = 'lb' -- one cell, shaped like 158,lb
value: 234.4,lb
